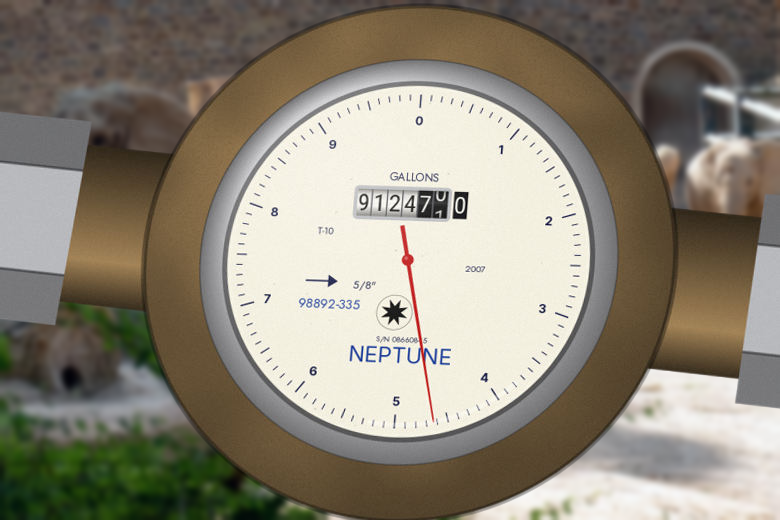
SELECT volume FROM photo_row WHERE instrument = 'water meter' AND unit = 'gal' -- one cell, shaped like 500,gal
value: 9124704.6,gal
